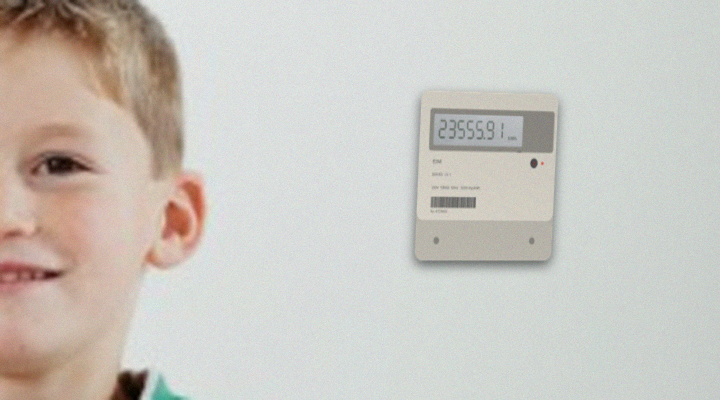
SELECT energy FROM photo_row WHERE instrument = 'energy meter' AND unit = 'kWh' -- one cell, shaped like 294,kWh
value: 23555.91,kWh
